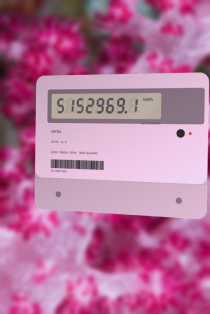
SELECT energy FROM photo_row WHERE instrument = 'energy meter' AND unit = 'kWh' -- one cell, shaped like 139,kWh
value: 5152969.1,kWh
